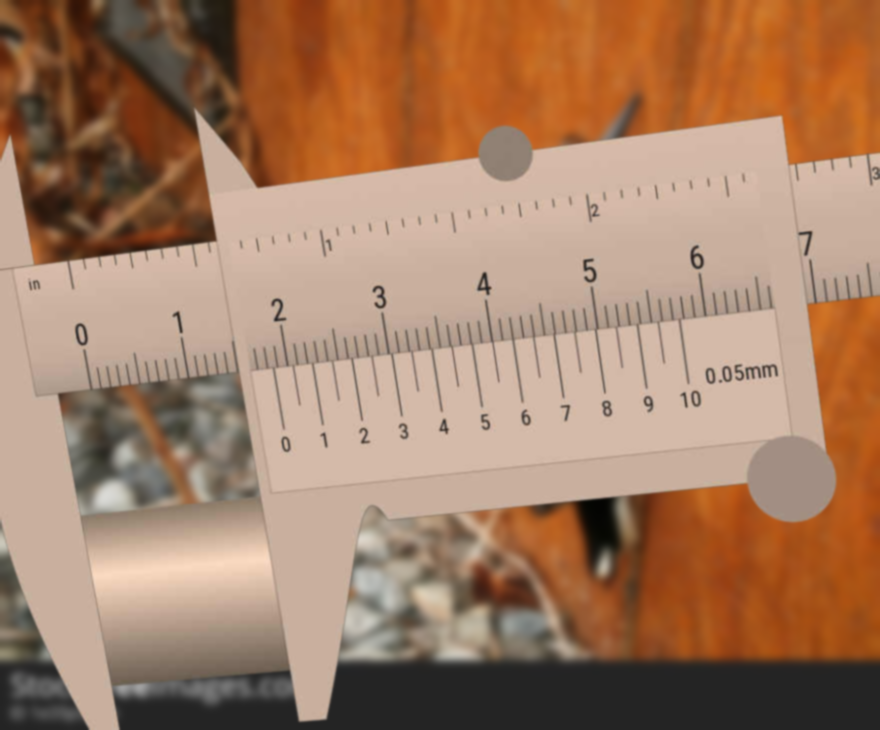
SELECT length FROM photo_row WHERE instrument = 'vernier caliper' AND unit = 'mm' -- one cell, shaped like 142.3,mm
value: 18.6,mm
